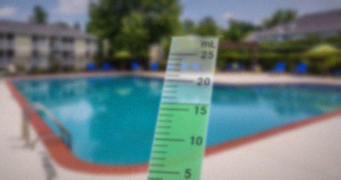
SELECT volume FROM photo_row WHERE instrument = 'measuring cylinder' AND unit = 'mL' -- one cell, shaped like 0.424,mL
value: 16,mL
